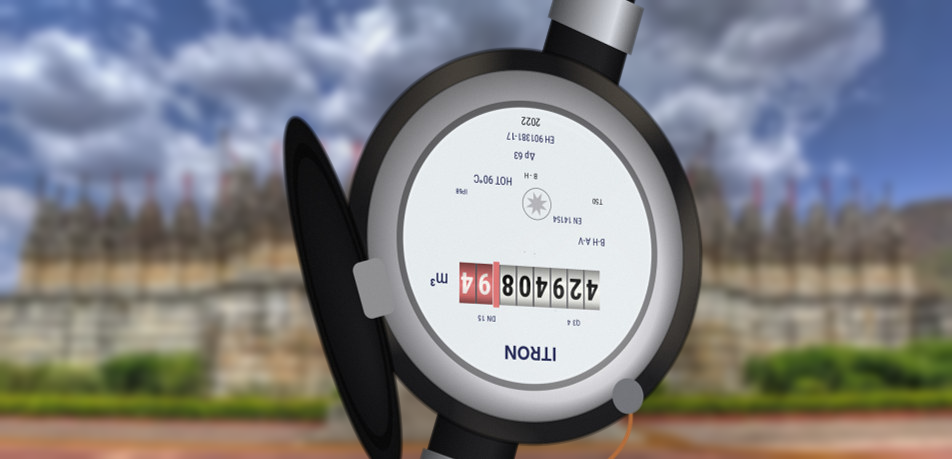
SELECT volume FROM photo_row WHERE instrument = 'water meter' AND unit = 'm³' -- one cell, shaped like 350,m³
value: 429408.94,m³
